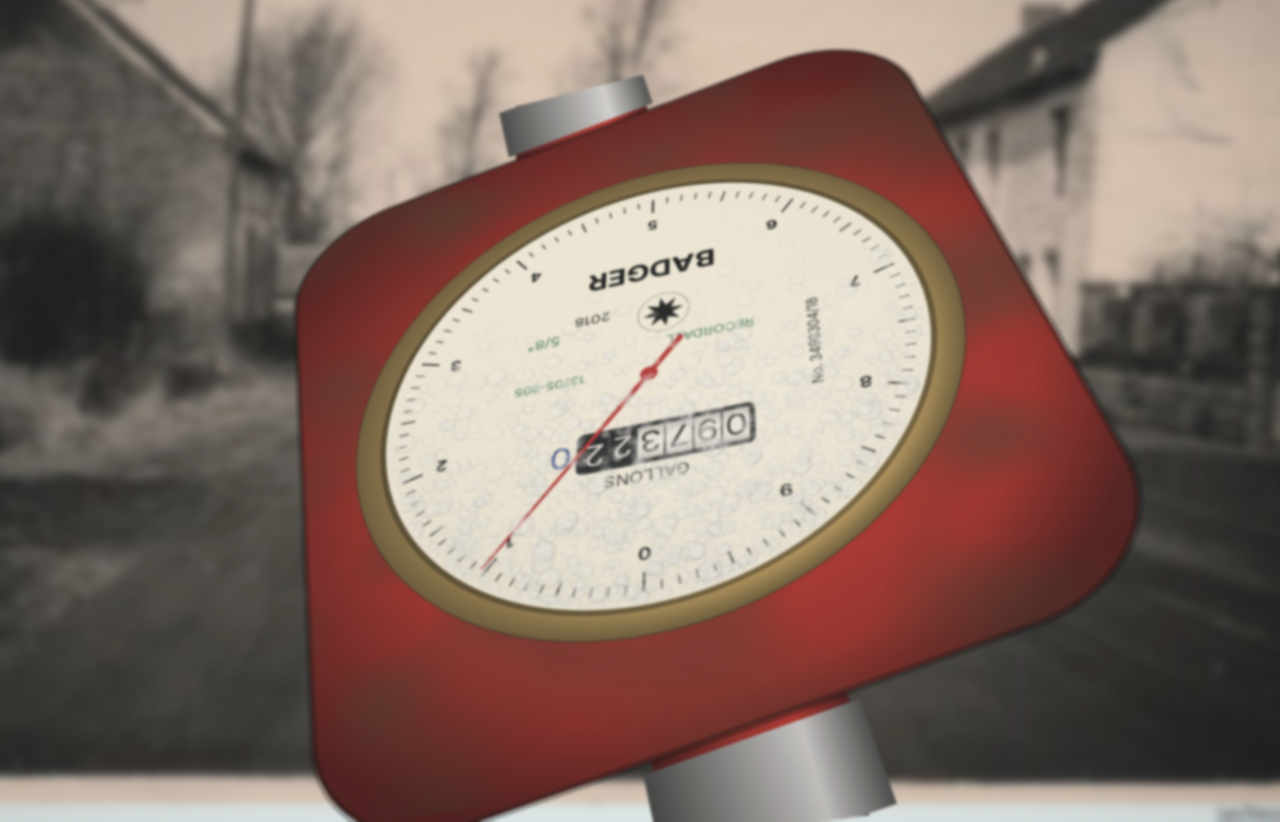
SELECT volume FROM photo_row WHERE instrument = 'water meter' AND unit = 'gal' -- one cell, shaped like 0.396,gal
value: 973221.0,gal
